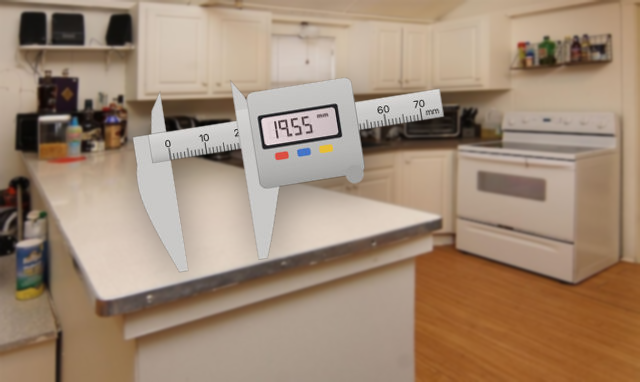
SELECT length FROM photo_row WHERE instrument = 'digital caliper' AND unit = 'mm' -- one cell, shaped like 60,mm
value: 19.55,mm
